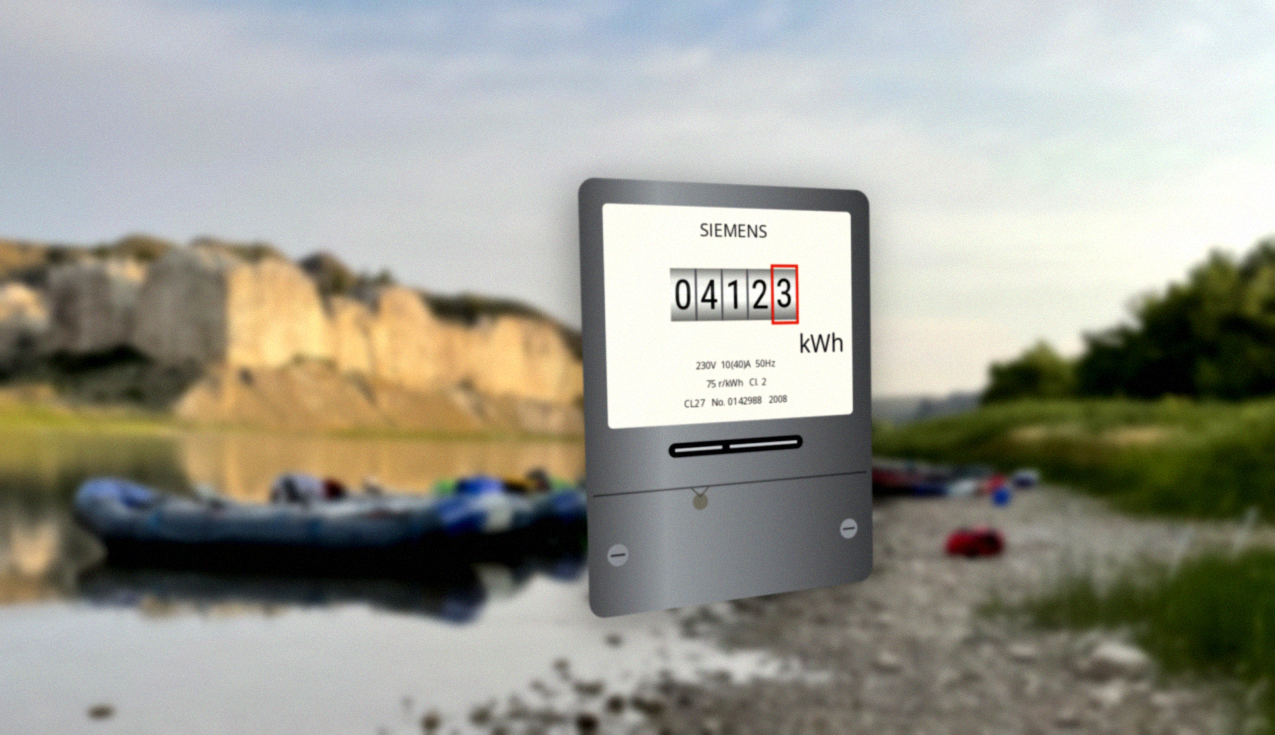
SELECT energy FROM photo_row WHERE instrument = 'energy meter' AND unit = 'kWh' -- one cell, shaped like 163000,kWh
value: 412.3,kWh
